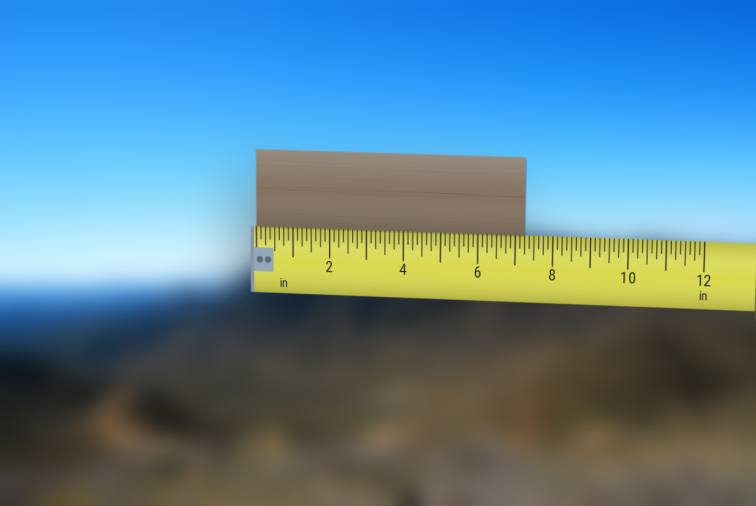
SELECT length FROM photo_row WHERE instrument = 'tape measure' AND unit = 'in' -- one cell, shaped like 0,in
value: 7.25,in
